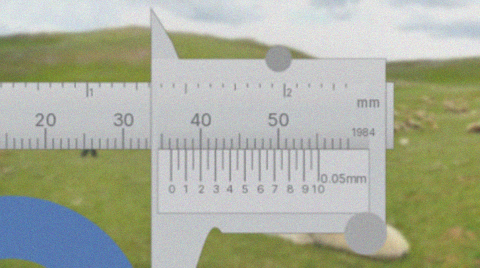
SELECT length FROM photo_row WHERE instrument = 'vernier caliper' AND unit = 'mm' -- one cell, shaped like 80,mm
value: 36.2,mm
